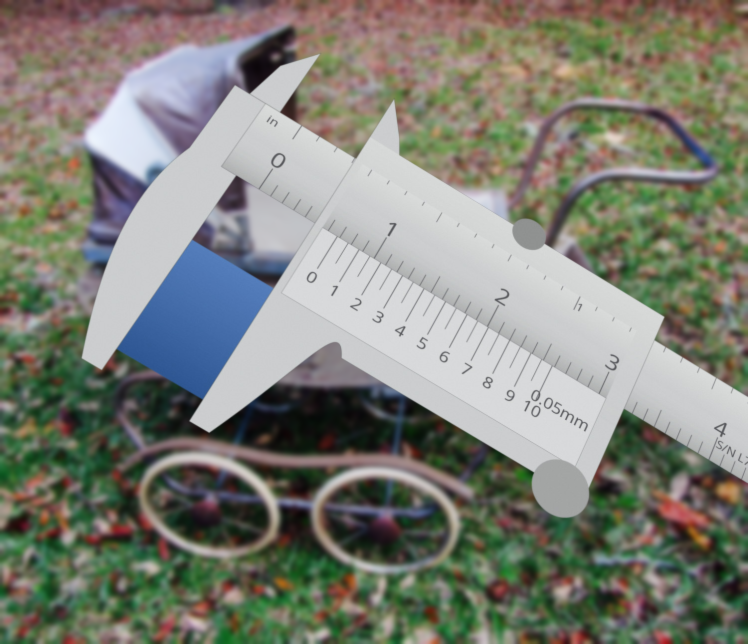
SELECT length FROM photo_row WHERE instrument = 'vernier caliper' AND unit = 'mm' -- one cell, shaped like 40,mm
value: 6.8,mm
